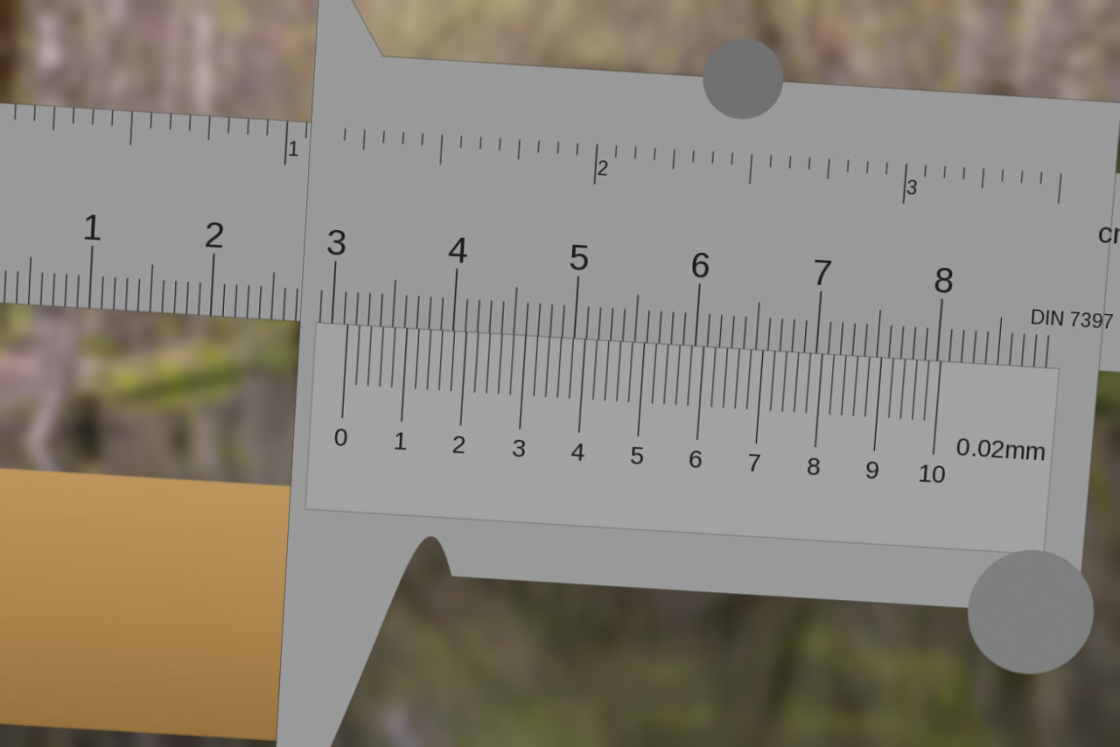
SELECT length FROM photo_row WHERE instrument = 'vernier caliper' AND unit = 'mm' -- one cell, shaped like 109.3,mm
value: 31.3,mm
